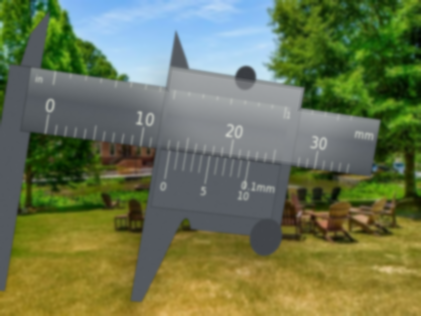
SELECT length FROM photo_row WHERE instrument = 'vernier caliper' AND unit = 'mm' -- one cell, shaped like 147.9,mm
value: 13.2,mm
